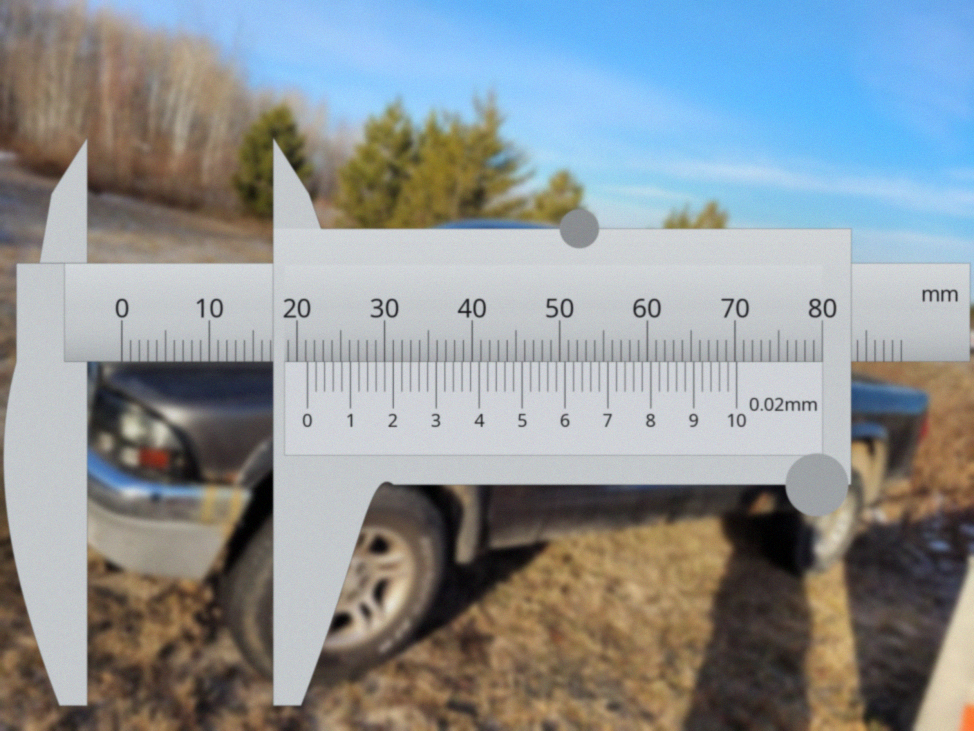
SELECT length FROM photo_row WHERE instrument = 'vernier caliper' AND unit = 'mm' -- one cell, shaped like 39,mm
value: 21.2,mm
